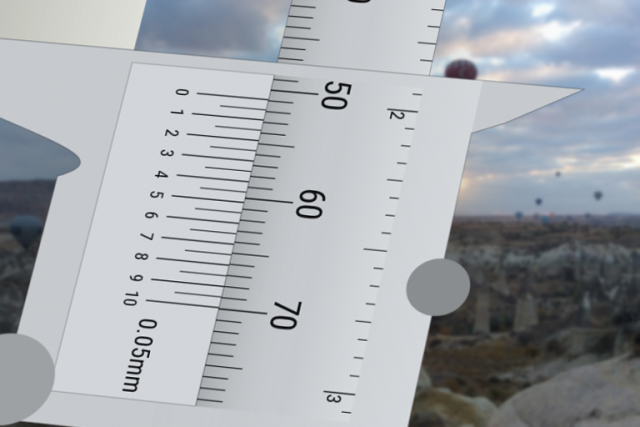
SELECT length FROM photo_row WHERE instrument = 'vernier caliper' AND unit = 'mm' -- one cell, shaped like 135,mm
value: 50.9,mm
